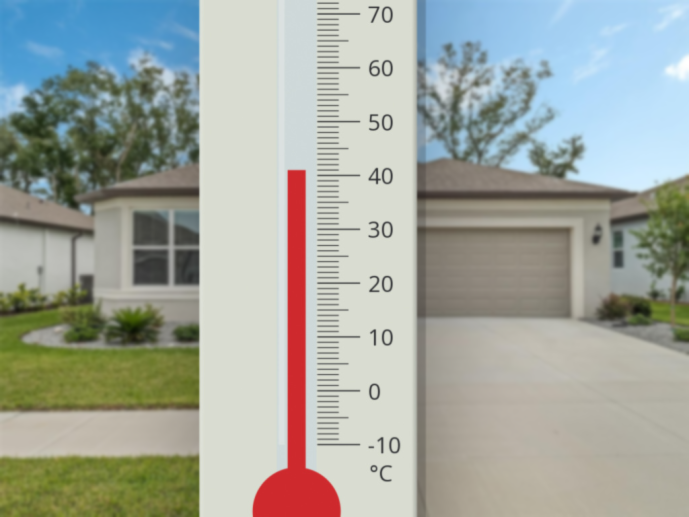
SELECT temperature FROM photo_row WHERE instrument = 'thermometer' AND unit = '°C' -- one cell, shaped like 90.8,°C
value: 41,°C
